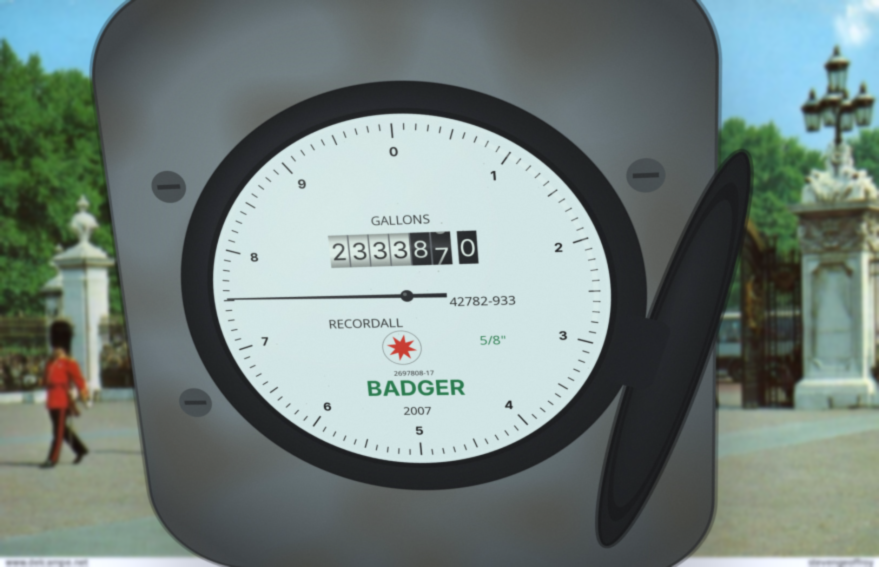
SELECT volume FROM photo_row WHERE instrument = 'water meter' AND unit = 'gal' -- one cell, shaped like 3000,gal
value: 2333867.5,gal
